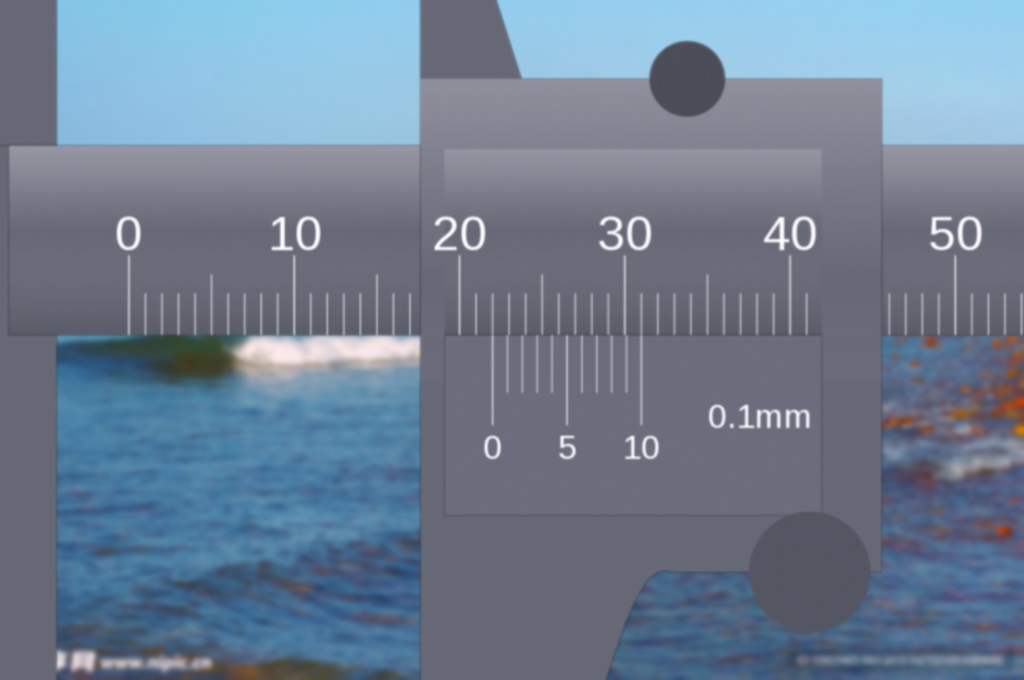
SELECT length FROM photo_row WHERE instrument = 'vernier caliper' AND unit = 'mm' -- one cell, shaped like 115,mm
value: 22.0,mm
